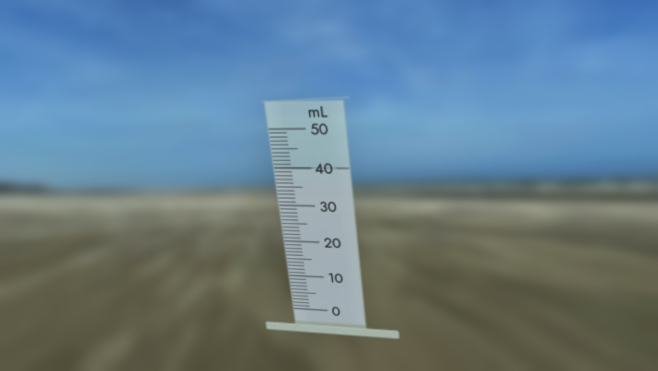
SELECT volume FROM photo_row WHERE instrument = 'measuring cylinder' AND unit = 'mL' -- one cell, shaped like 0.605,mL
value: 40,mL
